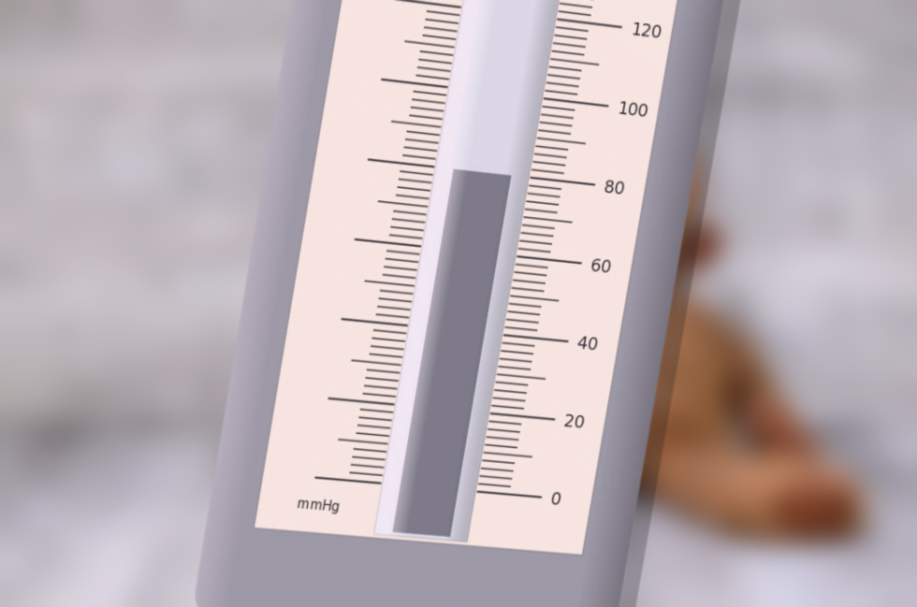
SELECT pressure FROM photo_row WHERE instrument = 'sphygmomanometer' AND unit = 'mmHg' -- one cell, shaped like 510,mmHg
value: 80,mmHg
